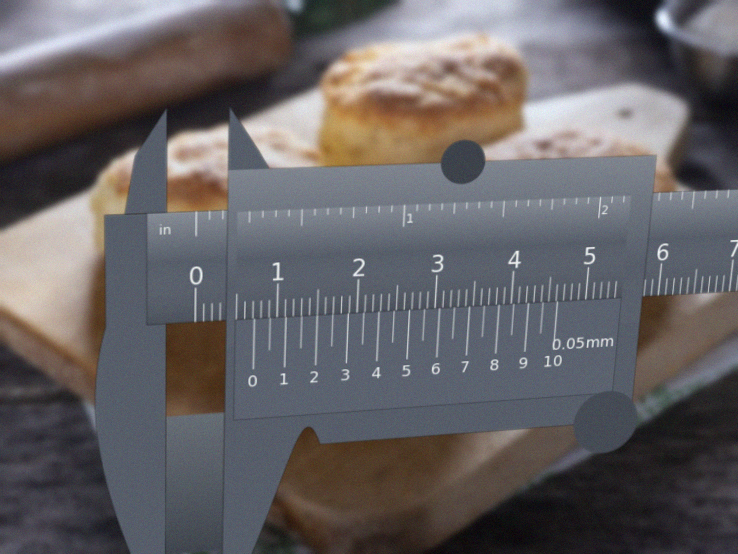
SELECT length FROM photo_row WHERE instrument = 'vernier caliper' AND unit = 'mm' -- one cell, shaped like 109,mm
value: 7.2,mm
